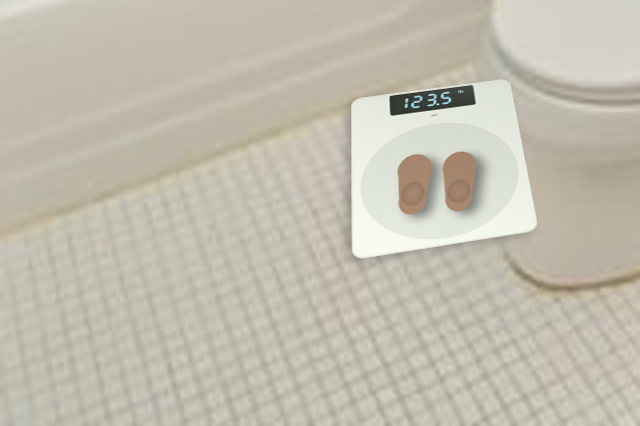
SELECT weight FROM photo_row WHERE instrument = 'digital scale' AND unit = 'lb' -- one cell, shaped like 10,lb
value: 123.5,lb
